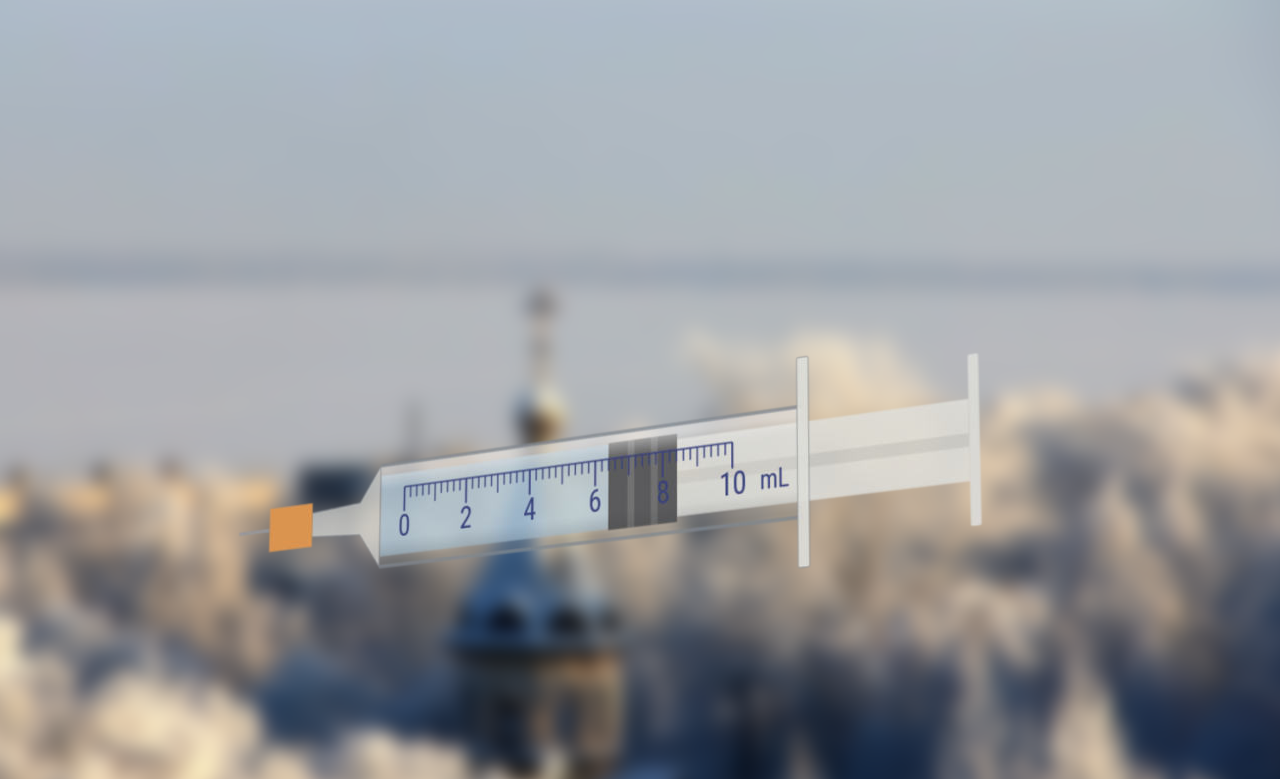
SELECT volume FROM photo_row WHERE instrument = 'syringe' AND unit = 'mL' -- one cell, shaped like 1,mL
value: 6.4,mL
